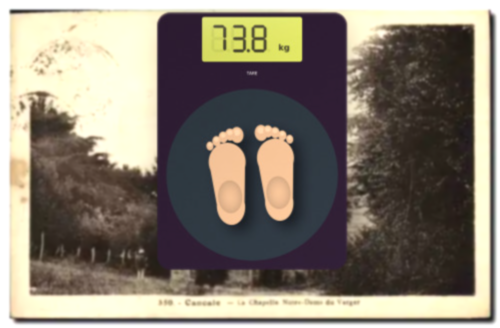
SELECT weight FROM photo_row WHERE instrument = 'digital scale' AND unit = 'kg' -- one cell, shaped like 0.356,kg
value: 73.8,kg
